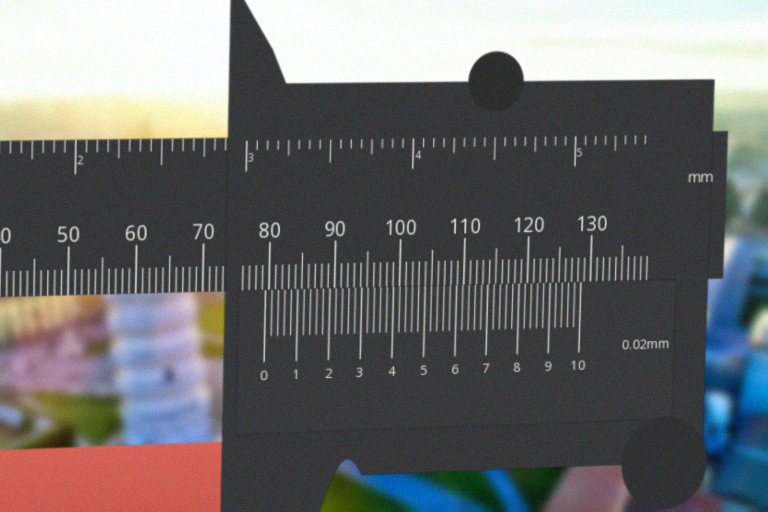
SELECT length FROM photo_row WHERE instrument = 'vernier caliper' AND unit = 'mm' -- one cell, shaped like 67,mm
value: 79.5,mm
